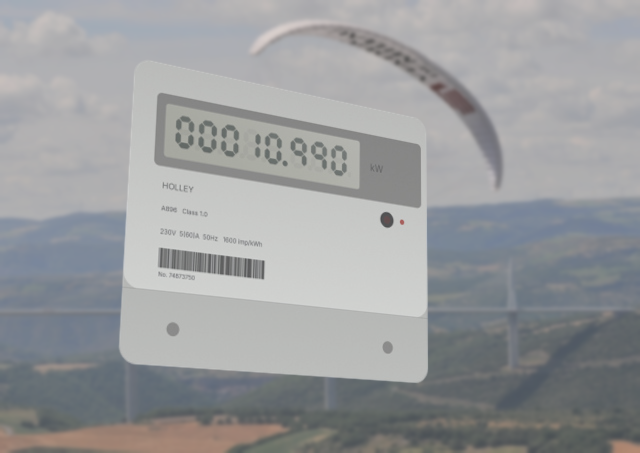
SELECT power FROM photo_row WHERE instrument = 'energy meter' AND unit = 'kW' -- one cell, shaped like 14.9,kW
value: 10.990,kW
